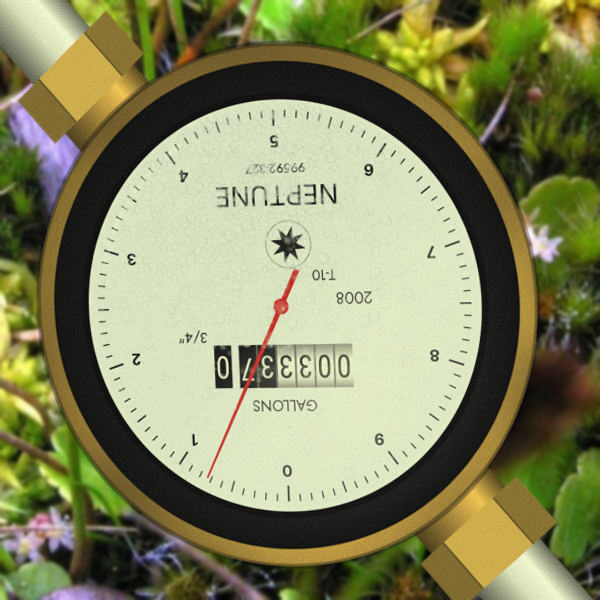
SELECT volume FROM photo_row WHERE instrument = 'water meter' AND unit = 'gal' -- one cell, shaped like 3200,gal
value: 33370.7,gal
